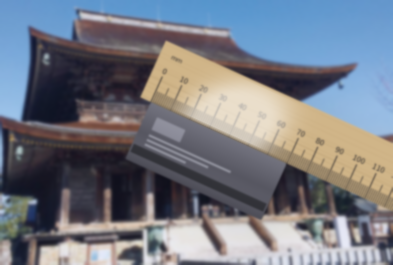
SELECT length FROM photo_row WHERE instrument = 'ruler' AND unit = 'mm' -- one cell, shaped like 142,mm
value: 70,mm
